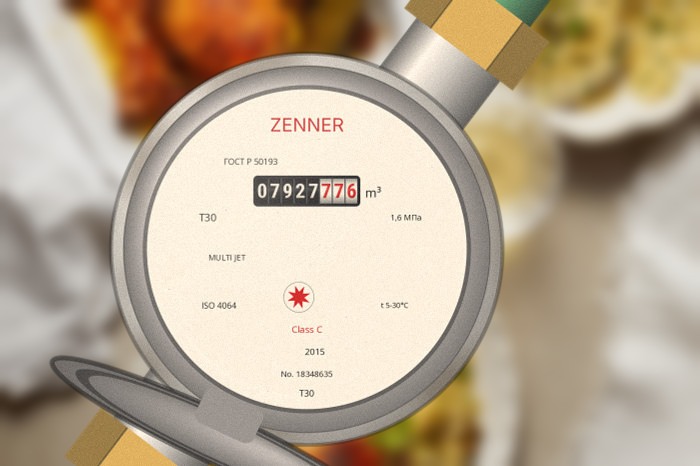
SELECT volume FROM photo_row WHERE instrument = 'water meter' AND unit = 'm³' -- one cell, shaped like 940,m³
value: 7927.776,m³
